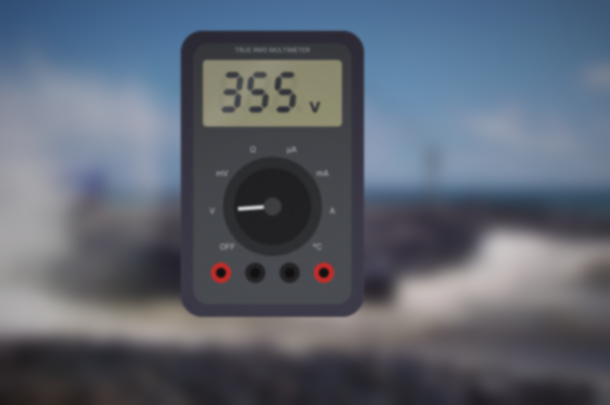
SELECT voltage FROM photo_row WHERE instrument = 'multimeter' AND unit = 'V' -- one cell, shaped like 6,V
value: 355,V
